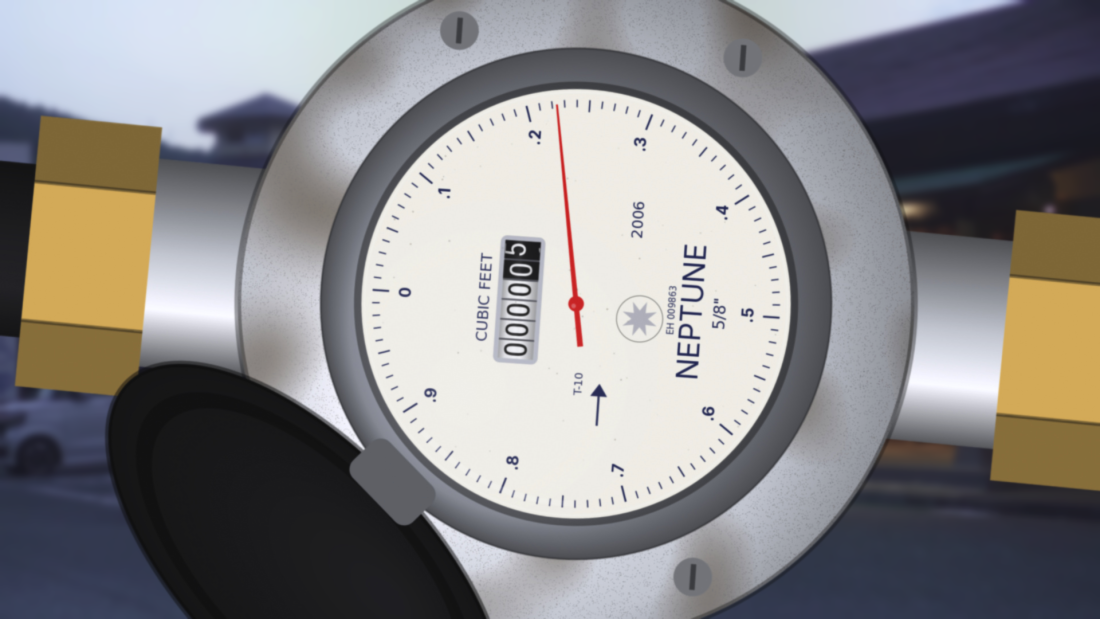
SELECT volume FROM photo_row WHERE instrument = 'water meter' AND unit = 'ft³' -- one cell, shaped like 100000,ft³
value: 5.22,ft³
